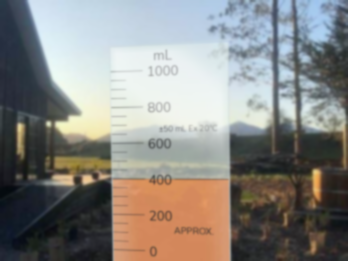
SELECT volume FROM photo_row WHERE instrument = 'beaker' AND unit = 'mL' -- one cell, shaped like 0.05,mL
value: 400,mL
